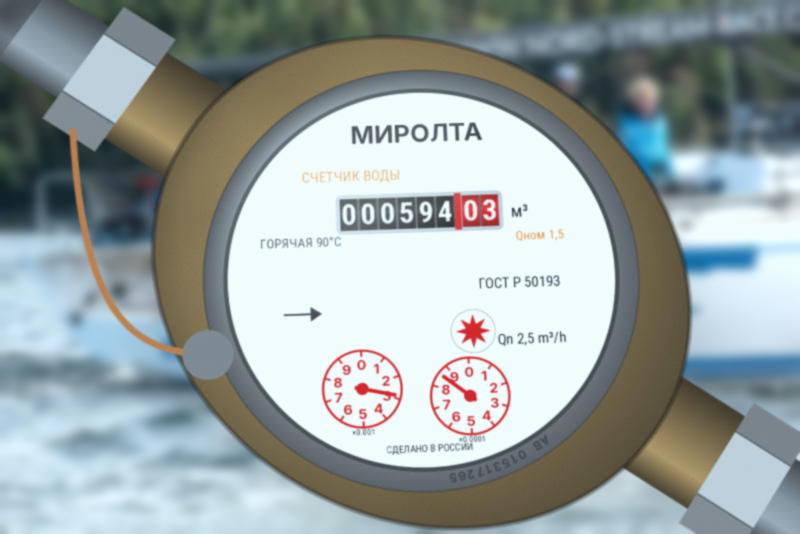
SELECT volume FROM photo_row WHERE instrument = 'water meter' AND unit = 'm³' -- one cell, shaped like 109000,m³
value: 594.0328,m³
